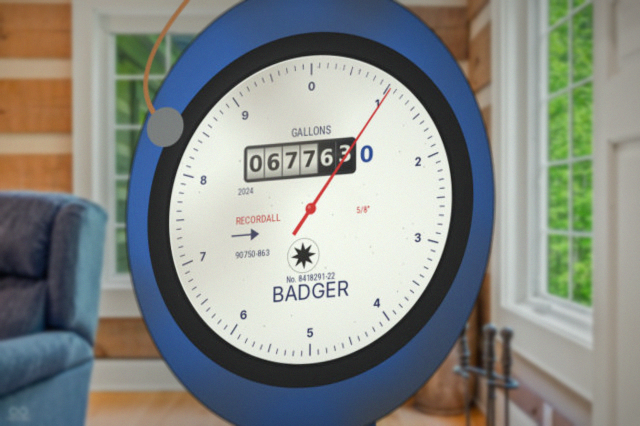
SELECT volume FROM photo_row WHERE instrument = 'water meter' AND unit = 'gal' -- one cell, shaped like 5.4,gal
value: 677631.0,gal
